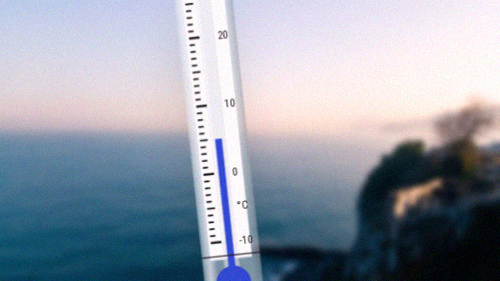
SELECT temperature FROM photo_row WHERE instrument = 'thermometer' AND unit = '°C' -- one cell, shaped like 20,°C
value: 5,°C
